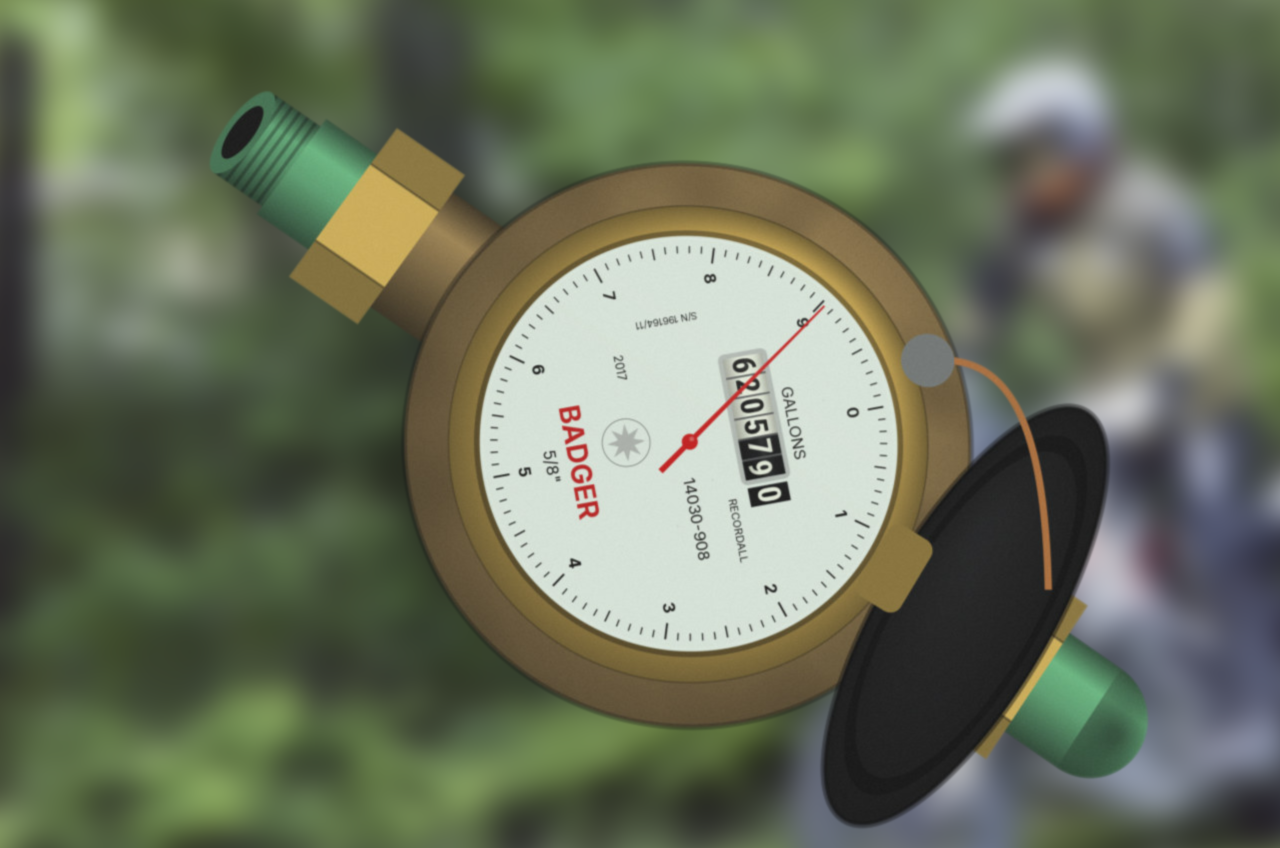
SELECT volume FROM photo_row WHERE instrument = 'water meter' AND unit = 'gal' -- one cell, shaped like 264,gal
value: 6205789.0,gal
